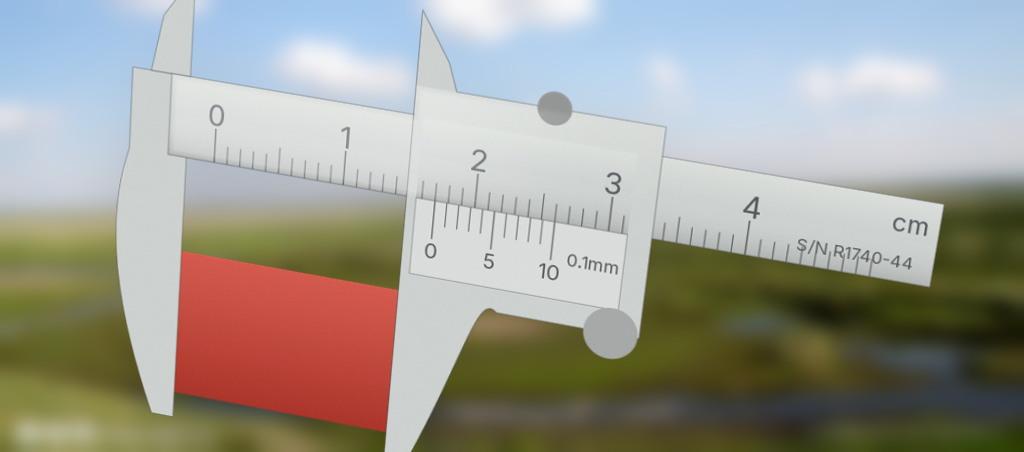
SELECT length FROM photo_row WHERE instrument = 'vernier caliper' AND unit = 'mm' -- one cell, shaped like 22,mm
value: 17.0,mm
